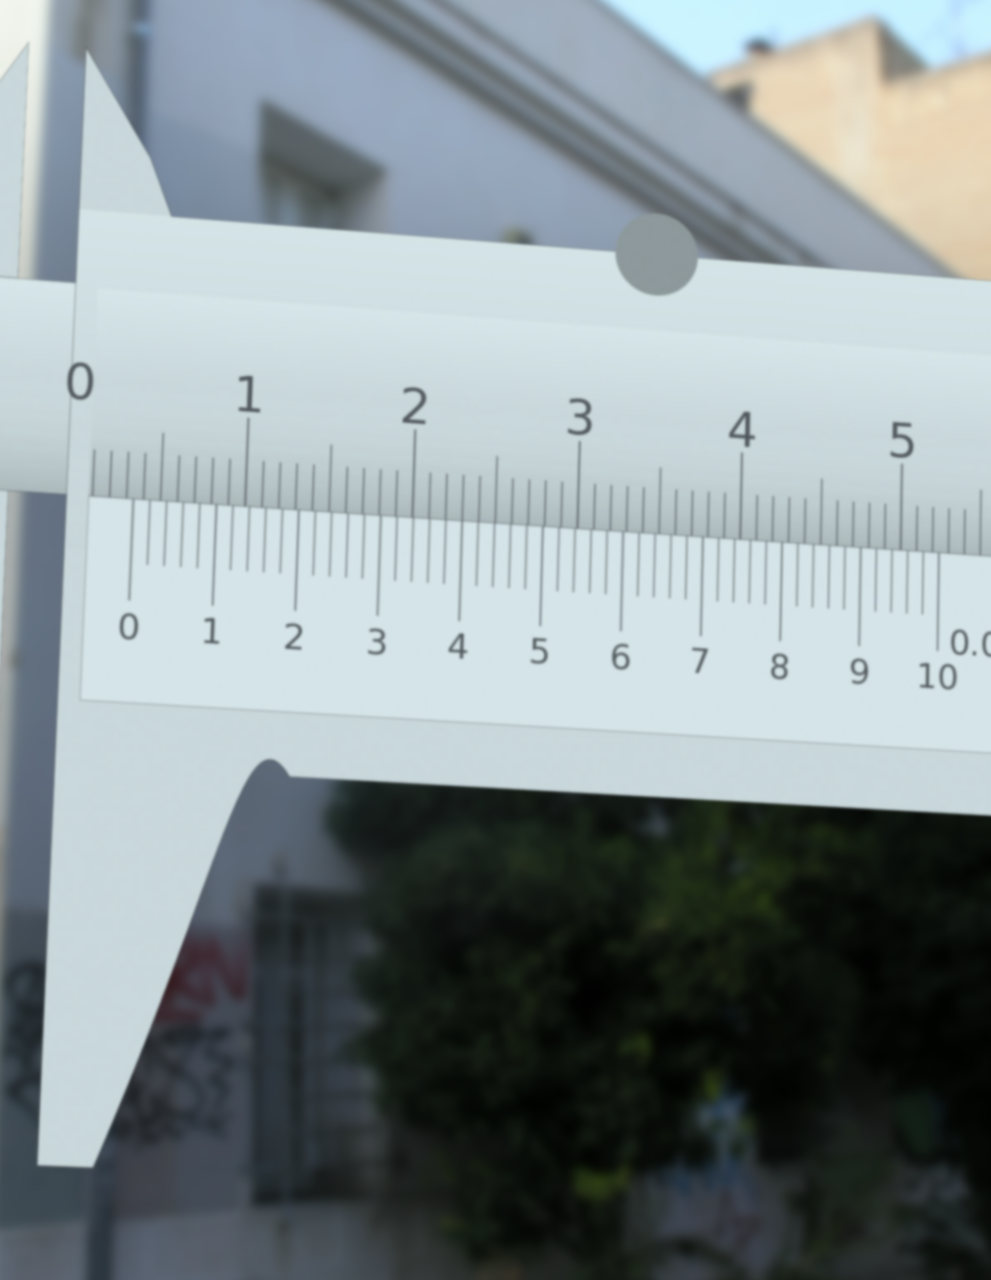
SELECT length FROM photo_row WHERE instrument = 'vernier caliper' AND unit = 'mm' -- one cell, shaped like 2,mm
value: 3.4,mm
